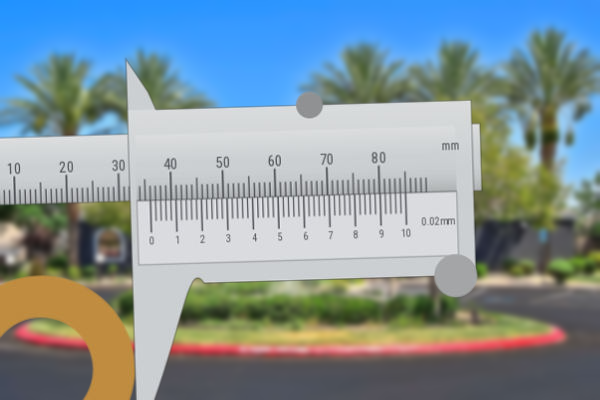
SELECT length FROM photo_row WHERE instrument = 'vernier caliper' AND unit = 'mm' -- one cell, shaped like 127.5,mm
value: 36.0,mm
